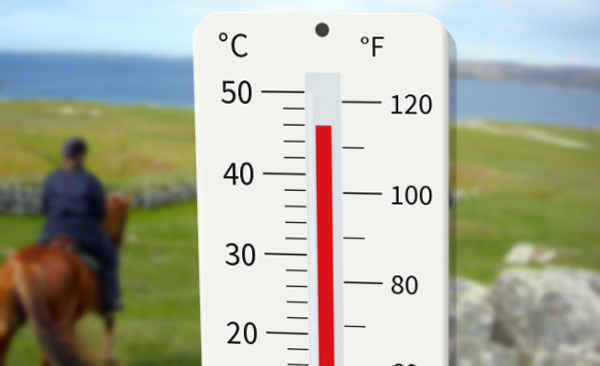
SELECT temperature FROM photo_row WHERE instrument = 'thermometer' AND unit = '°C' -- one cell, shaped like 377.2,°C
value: 46,°C
